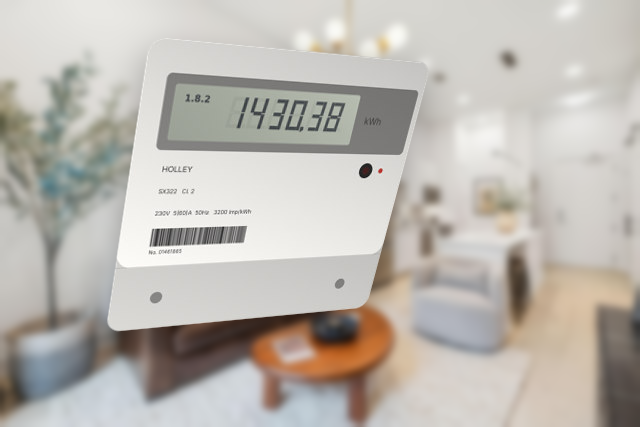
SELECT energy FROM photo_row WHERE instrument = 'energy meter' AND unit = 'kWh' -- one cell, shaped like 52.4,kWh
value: 1430.38,kWh
